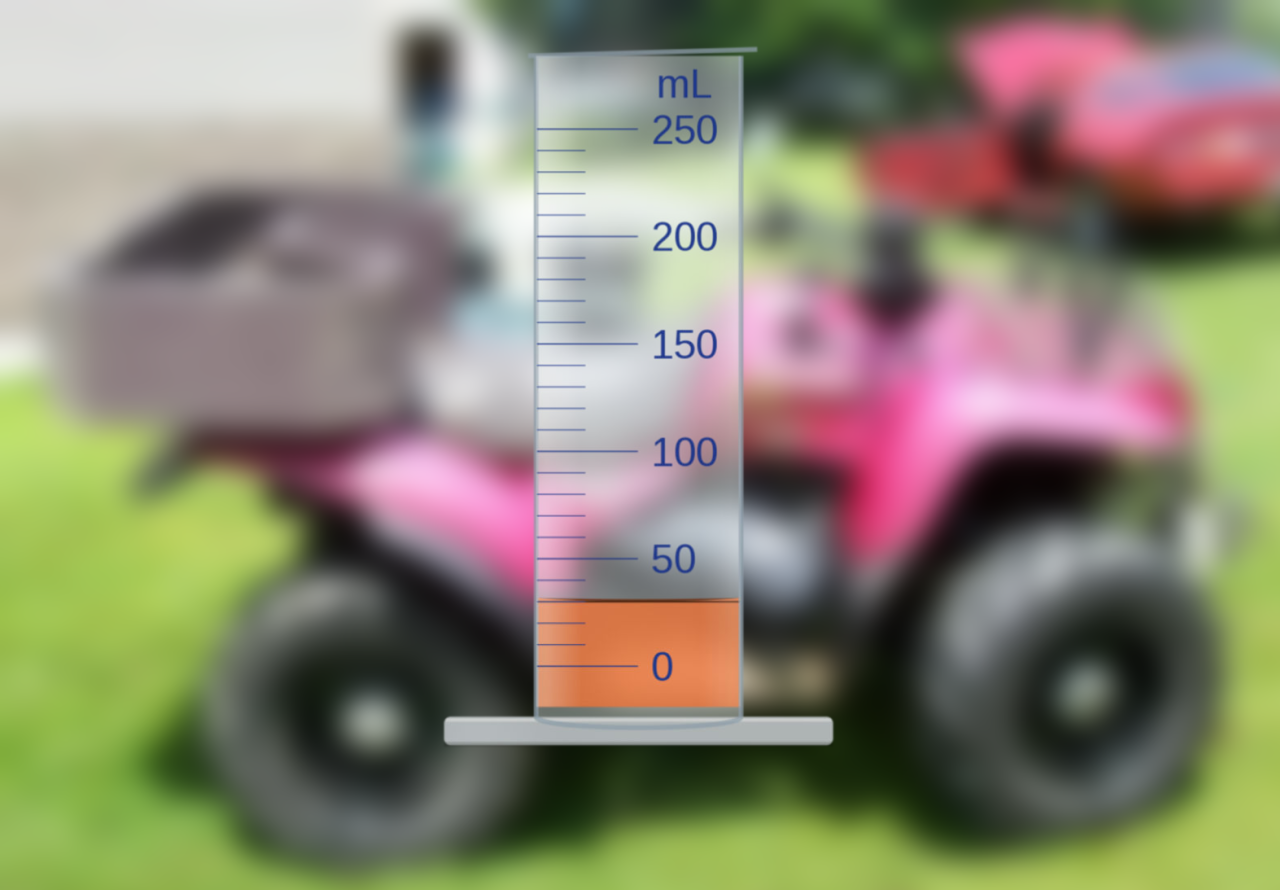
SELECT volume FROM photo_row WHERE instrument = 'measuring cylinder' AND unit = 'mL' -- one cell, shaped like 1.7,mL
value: 30,mL
